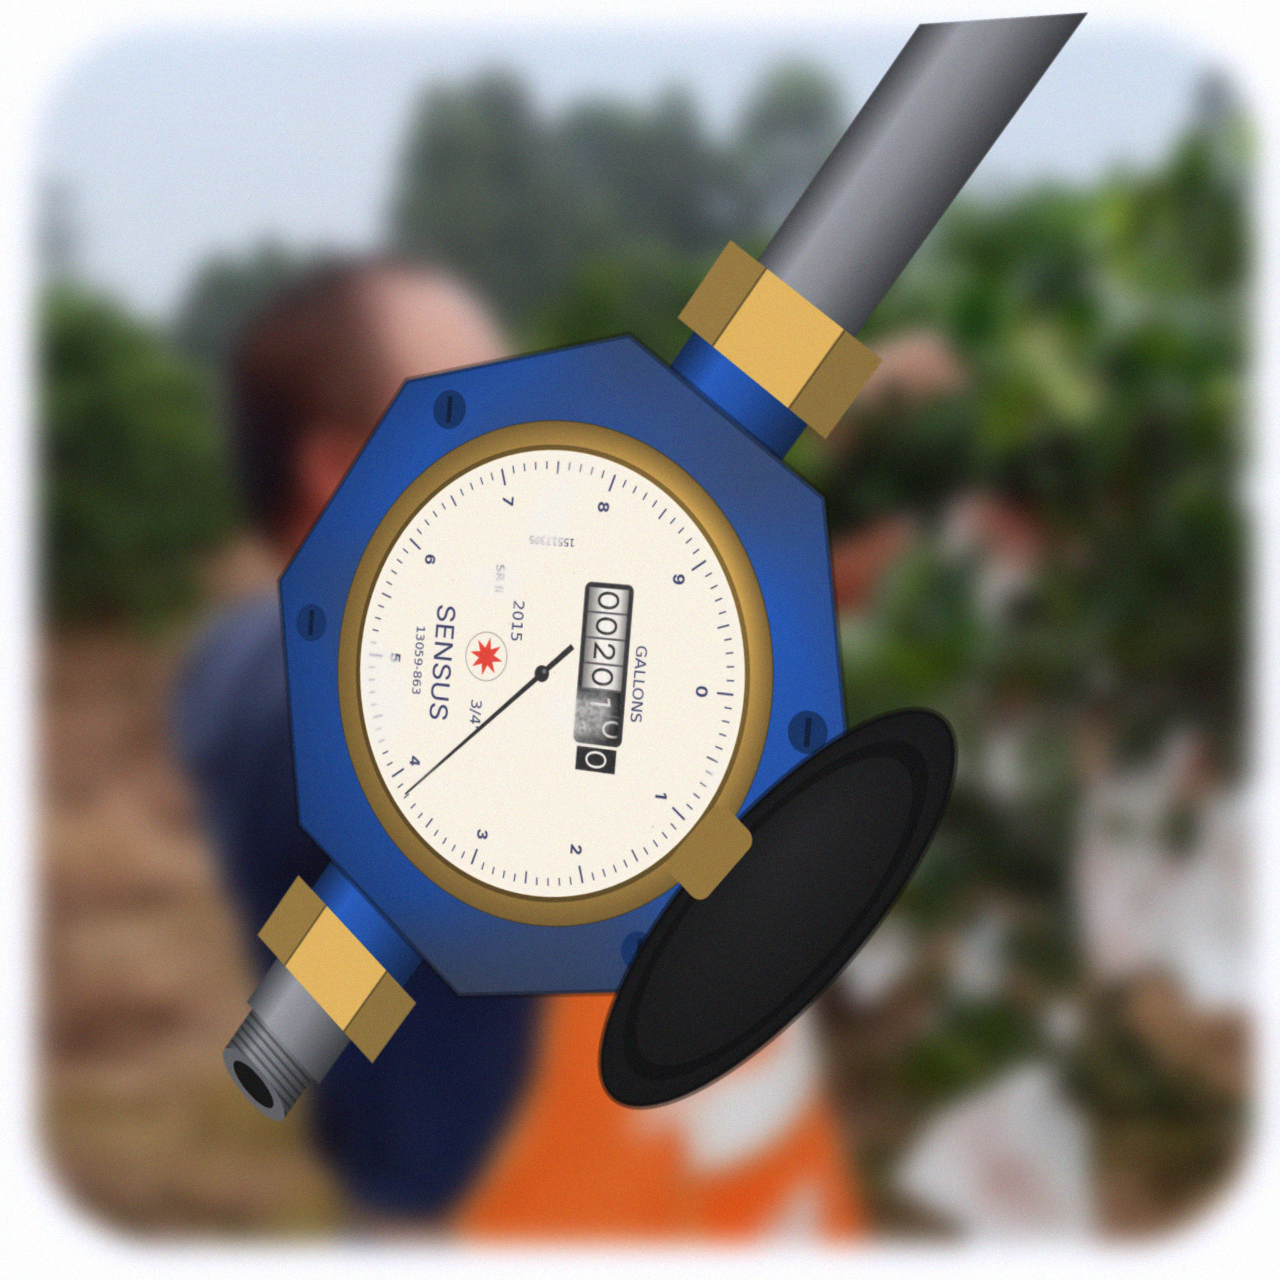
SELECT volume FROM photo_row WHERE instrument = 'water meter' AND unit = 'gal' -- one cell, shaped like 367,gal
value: 20103.8,gal
